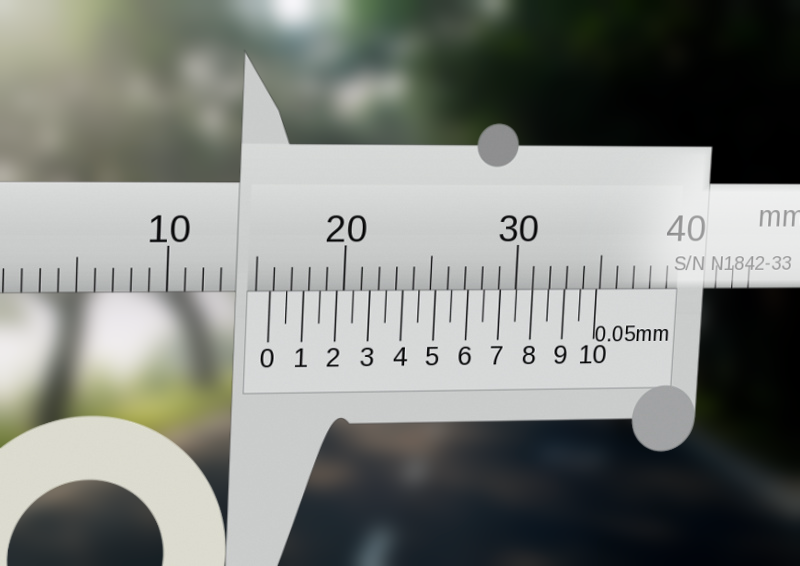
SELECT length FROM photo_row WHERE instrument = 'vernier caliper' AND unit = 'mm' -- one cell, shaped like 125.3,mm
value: 15.8,mm
